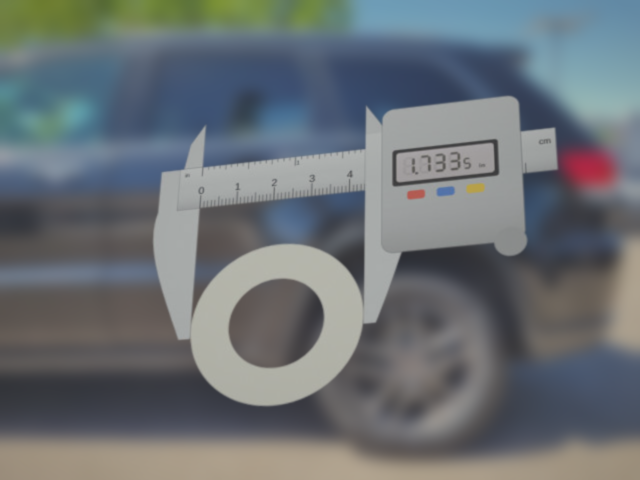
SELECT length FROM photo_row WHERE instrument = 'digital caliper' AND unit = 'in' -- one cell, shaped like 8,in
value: 1.7335,in
